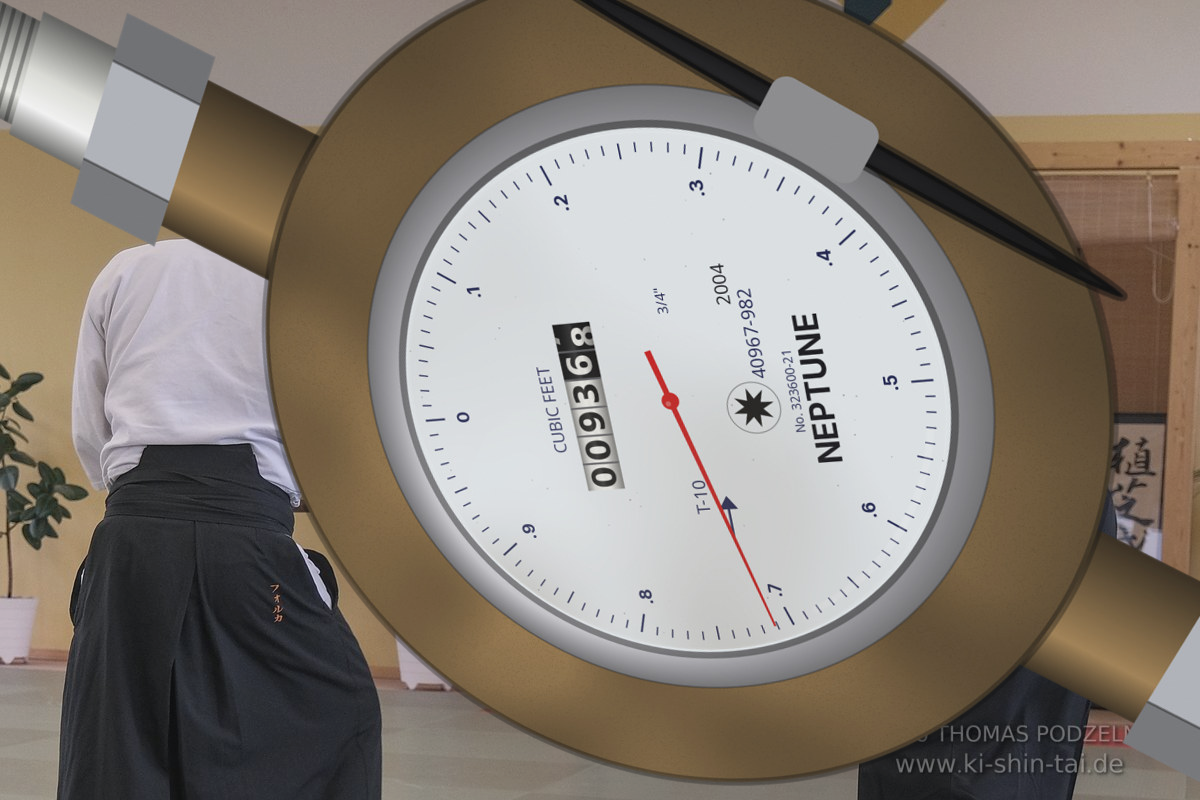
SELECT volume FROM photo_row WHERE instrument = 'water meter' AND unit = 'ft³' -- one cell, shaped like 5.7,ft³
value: 9367.71,ft³
